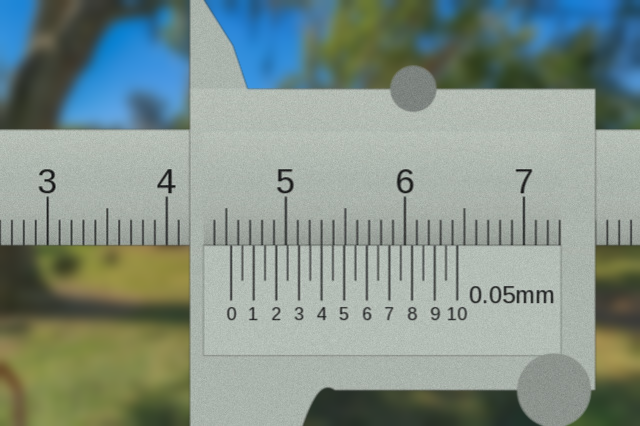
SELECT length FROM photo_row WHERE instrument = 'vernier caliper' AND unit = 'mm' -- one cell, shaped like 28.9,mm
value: 45.4,mm
